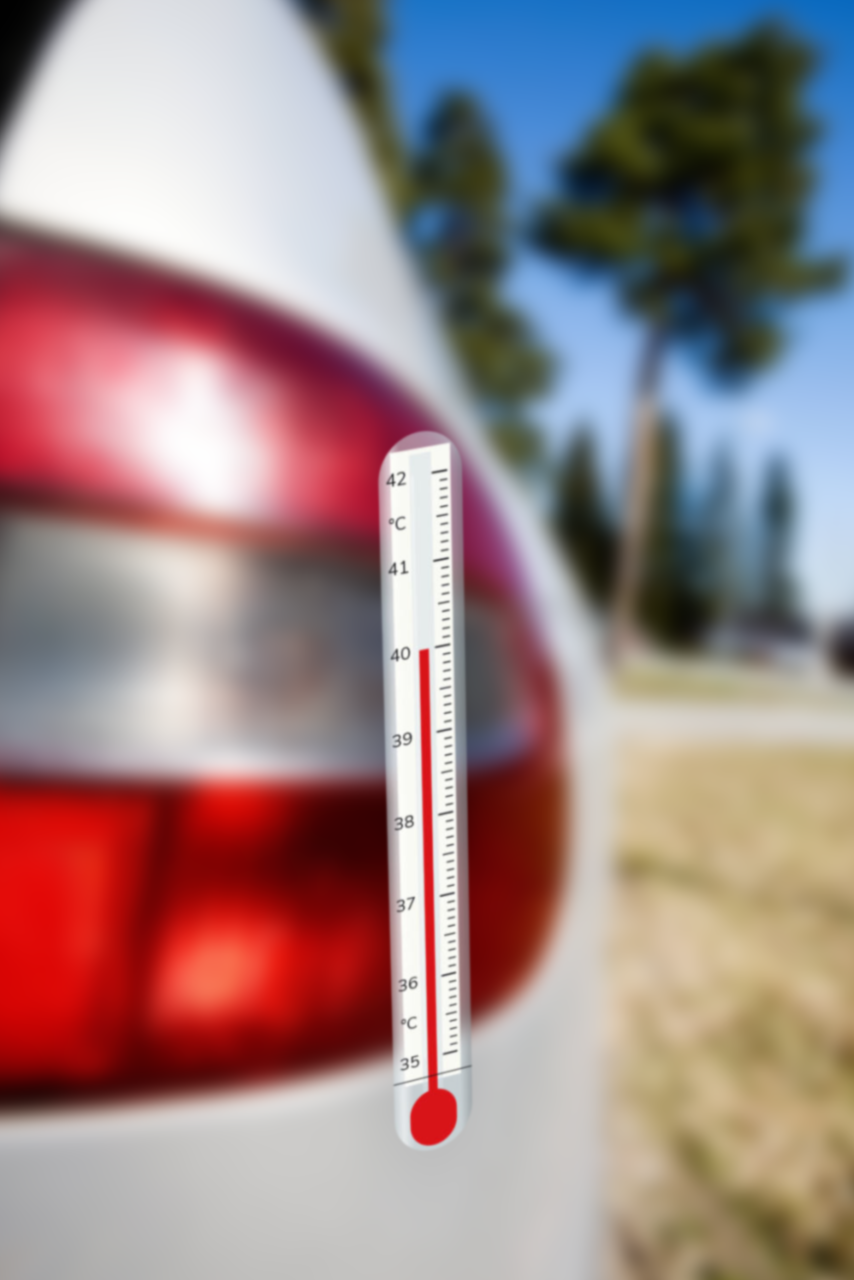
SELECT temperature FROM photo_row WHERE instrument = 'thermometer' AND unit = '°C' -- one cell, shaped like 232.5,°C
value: 40,°C
